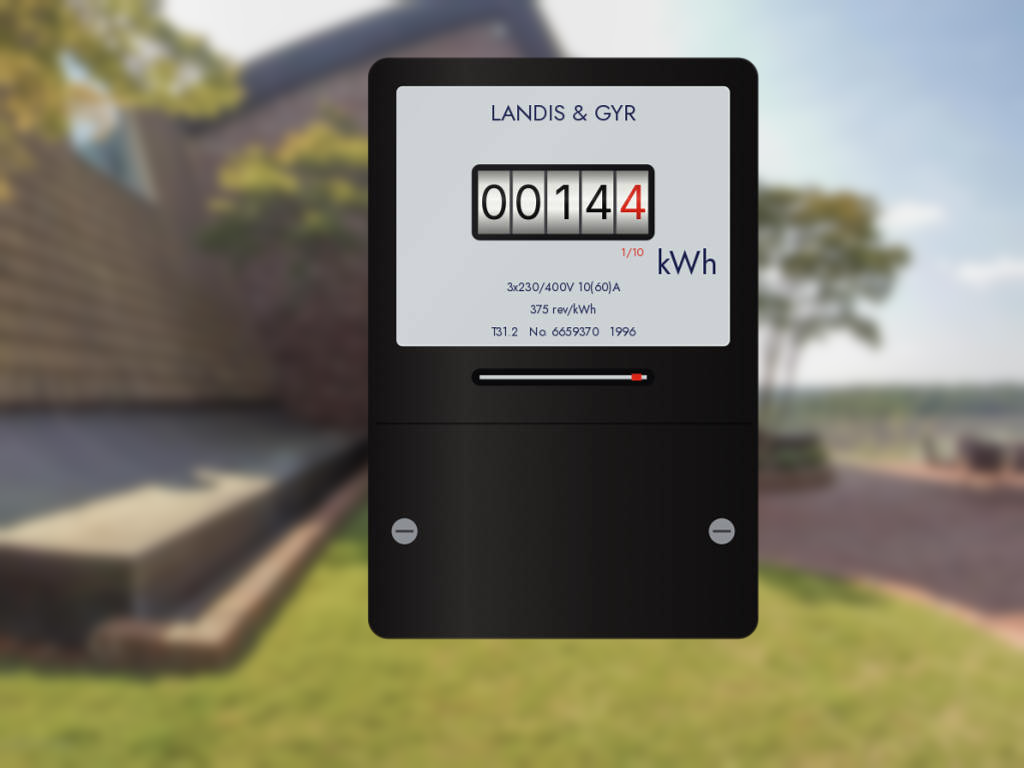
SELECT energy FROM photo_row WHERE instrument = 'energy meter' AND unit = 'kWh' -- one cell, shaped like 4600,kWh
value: 14.4,kWh
